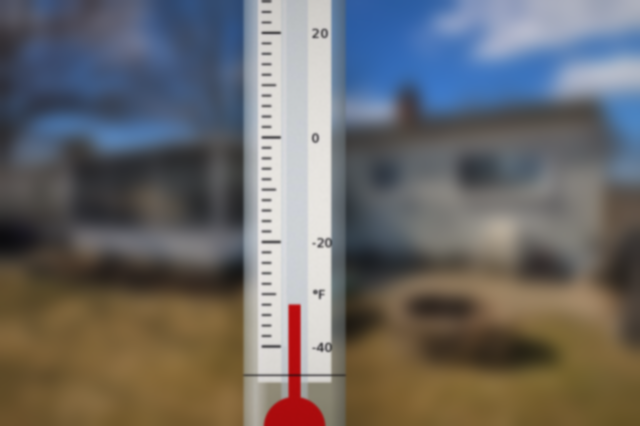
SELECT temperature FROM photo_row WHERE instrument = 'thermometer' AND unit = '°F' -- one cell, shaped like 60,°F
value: -32,°F
